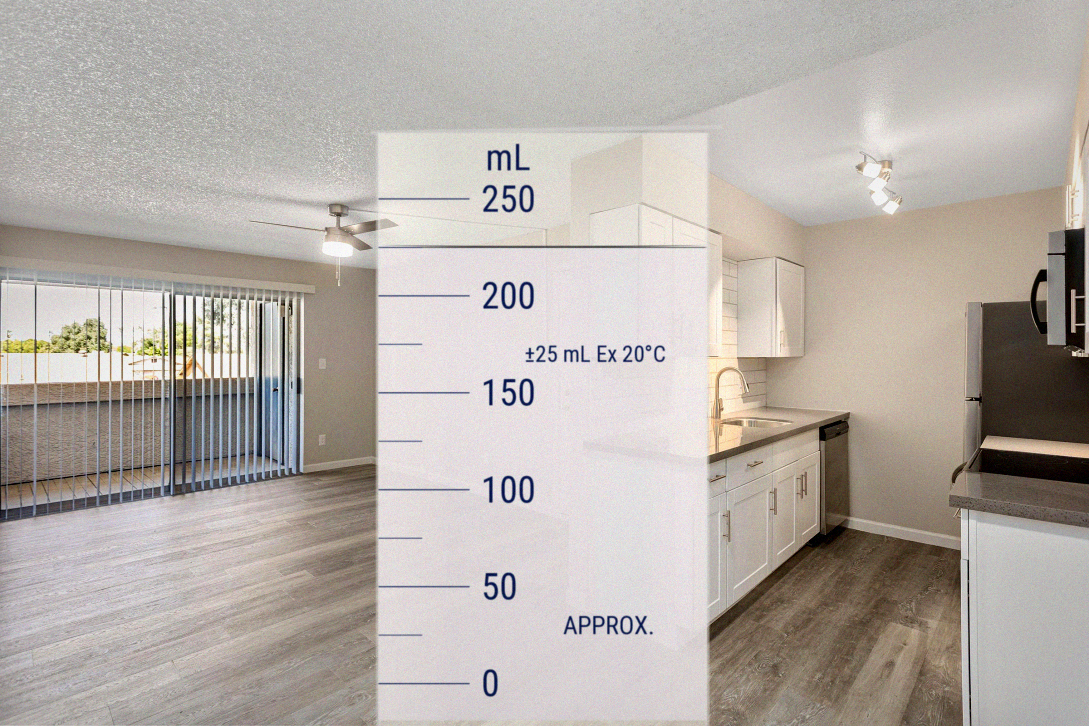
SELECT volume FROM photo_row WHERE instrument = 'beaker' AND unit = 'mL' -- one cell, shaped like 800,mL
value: 225,mL
